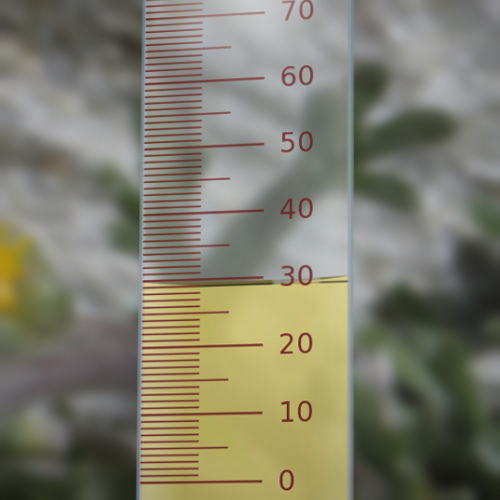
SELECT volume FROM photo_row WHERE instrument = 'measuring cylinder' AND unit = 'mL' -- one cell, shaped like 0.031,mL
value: 29,mL
